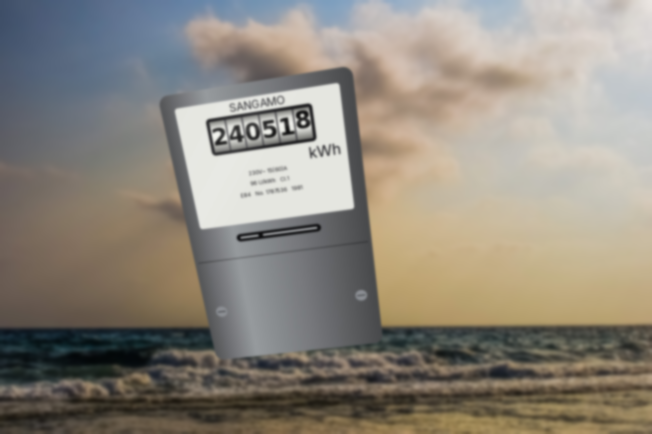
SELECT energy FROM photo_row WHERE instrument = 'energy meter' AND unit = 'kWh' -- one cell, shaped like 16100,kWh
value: 240518,kWh
